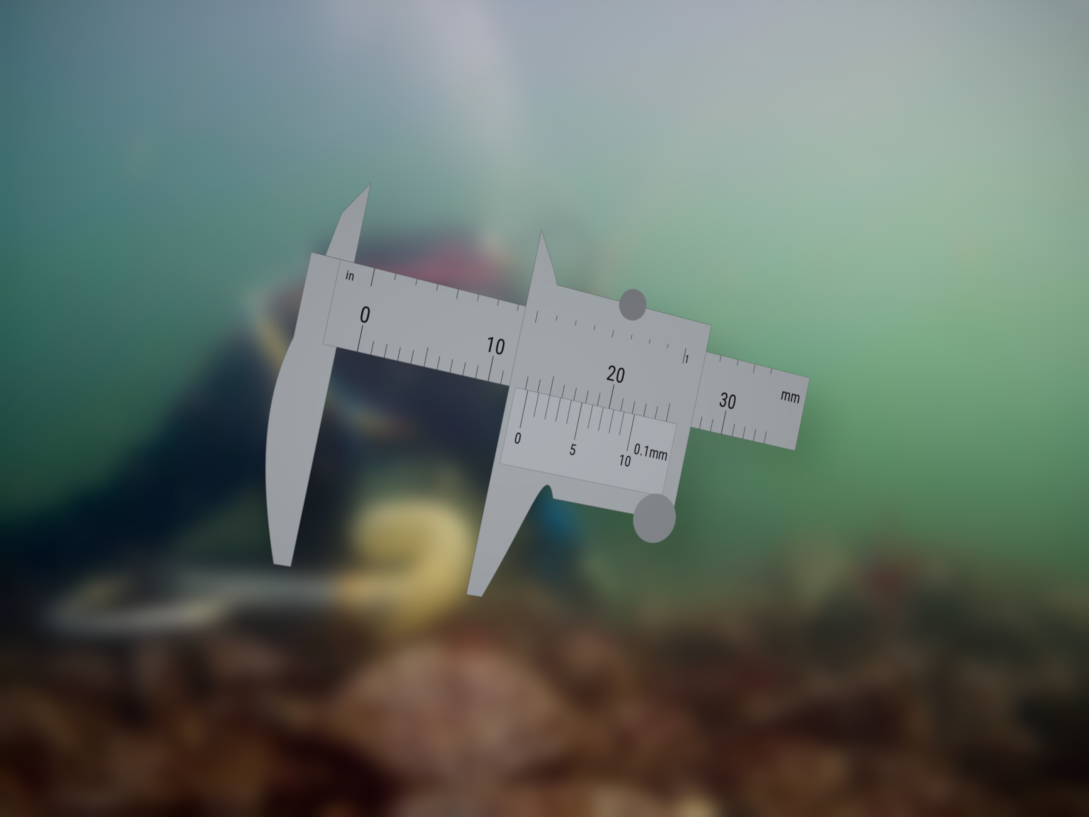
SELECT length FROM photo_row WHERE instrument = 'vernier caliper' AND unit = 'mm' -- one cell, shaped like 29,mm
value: 13.2,mm
